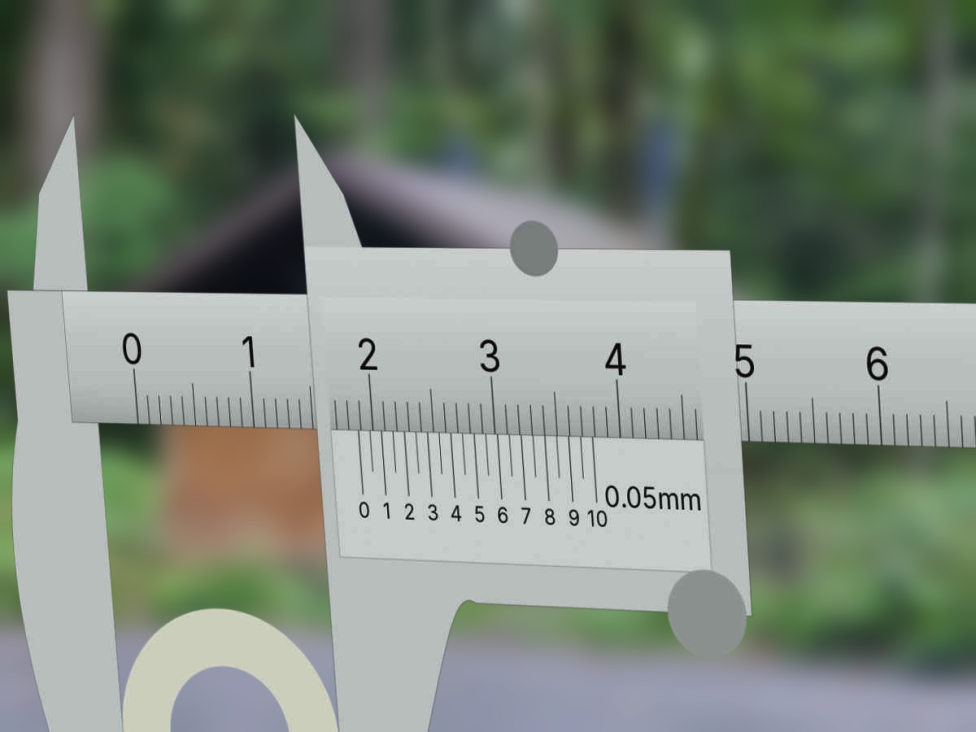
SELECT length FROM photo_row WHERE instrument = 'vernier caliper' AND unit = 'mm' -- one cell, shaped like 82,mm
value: 18.8,mm
